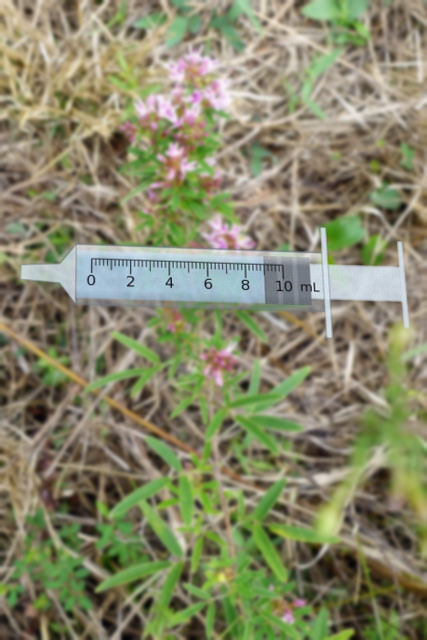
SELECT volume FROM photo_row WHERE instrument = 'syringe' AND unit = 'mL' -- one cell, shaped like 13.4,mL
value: 9,mL
